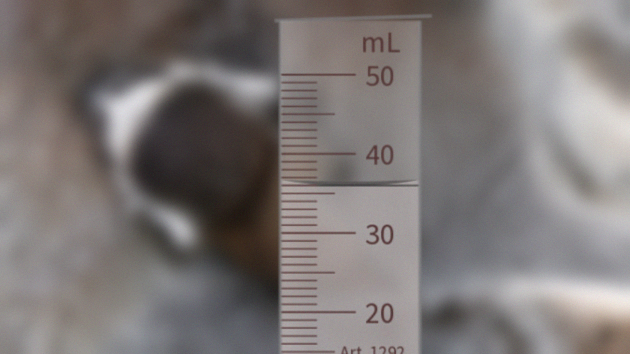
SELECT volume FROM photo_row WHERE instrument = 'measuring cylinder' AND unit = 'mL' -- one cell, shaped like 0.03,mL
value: 36,mL
